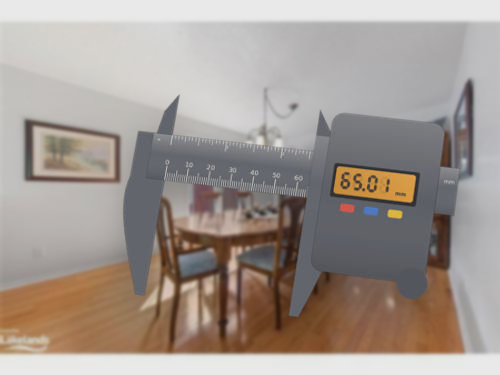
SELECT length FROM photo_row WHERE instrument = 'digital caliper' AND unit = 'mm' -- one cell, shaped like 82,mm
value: 65.01,mm
